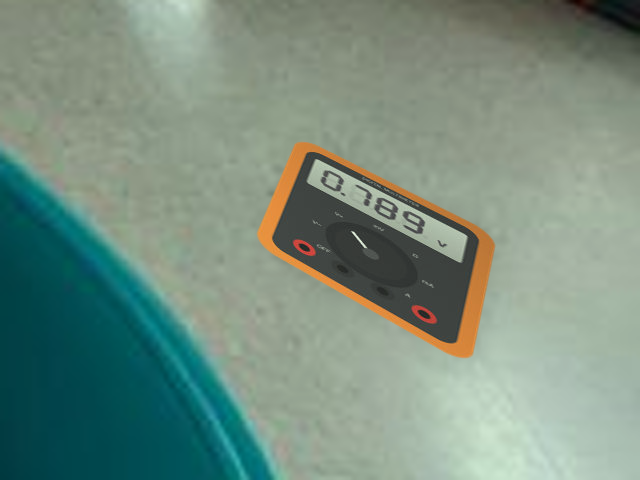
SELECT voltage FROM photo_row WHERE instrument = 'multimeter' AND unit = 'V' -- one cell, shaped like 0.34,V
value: 0.789,V
